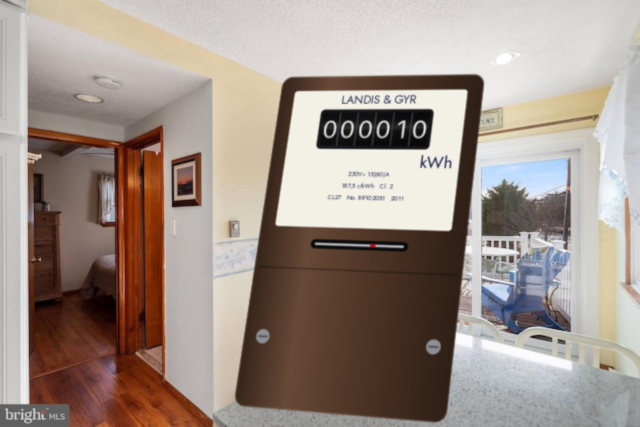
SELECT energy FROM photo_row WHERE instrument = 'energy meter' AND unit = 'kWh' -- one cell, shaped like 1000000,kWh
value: 10,kWh
